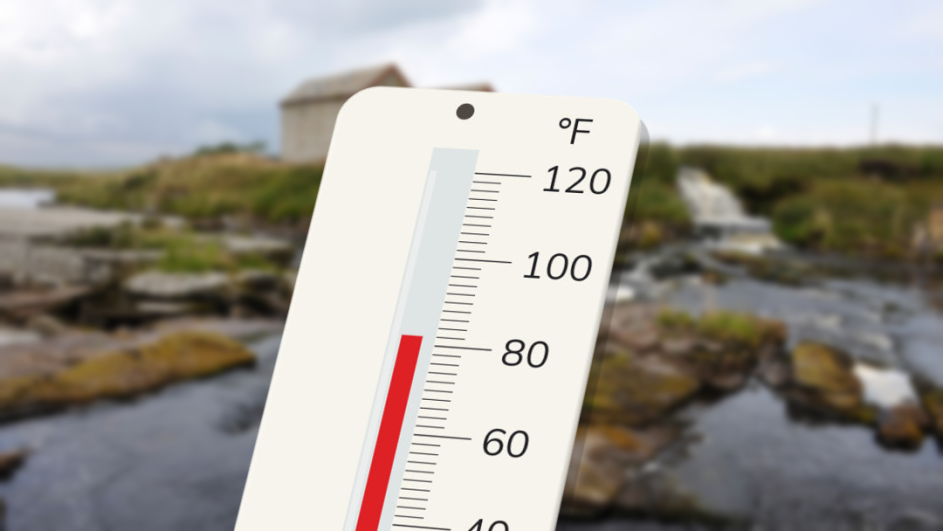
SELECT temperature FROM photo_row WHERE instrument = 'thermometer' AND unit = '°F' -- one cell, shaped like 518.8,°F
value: 82,°F
